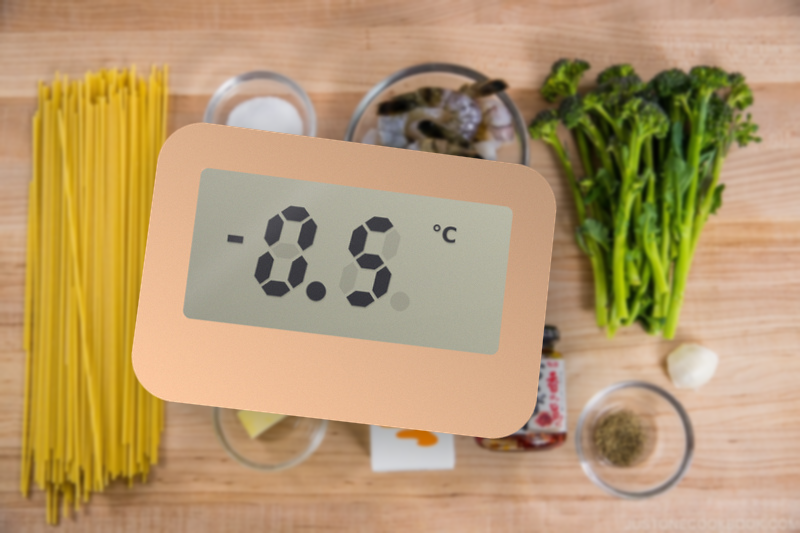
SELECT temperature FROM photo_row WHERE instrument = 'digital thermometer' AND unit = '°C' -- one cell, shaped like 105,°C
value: -0.5,°C
